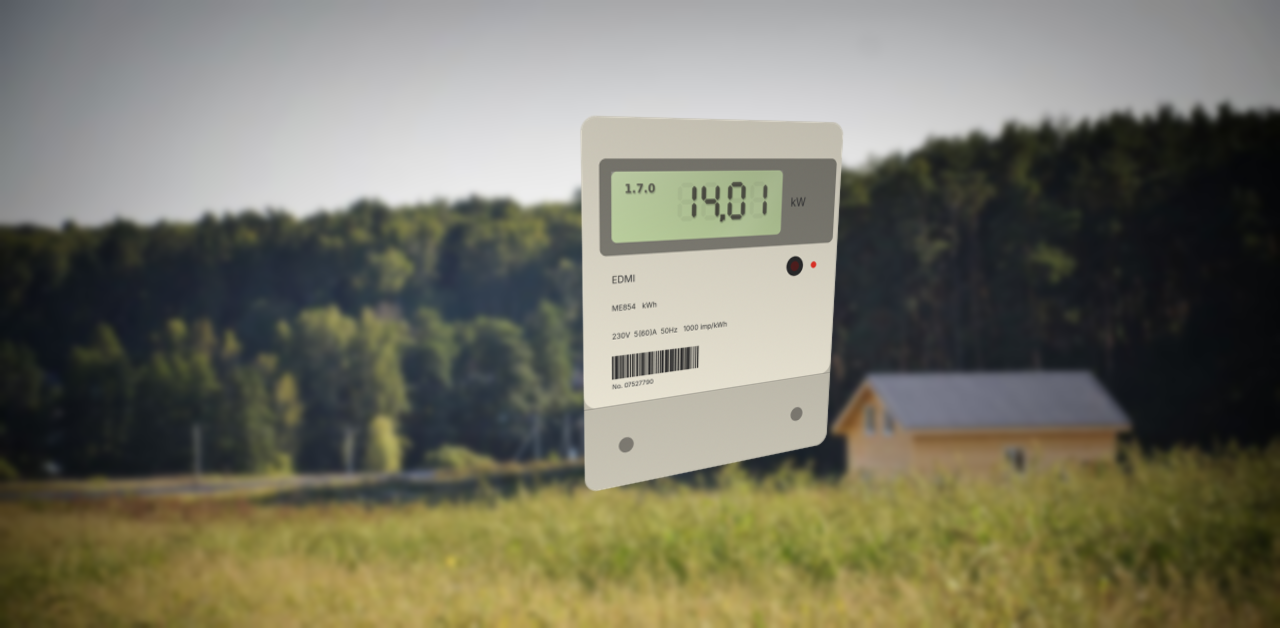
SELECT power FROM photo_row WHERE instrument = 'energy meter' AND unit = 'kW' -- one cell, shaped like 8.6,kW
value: 14.01,kW
